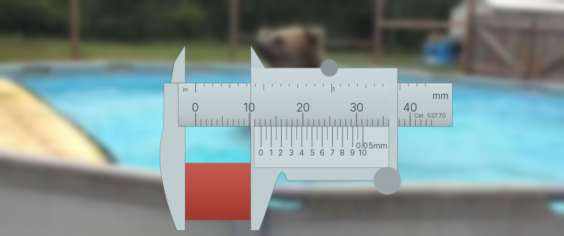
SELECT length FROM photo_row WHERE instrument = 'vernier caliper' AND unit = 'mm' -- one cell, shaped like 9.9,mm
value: 12.2,mm
